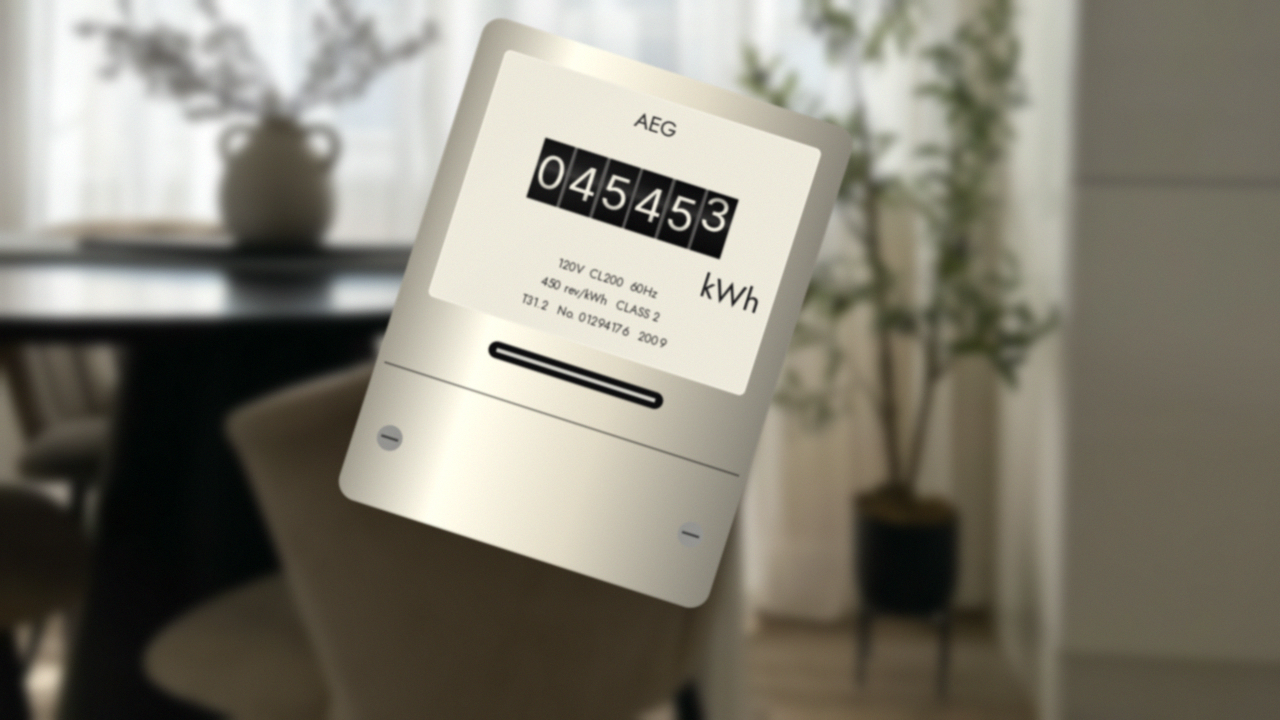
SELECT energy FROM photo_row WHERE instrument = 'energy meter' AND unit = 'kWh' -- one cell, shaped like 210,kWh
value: 45453,kWh
